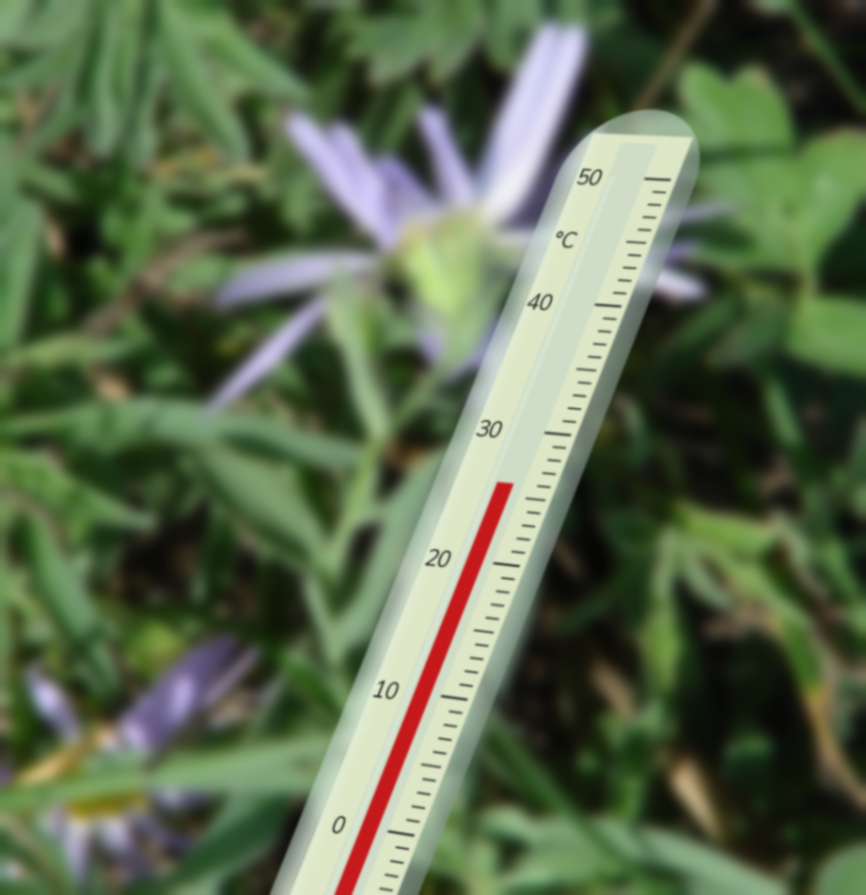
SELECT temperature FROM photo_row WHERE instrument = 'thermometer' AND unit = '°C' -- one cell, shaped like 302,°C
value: 26,°C
